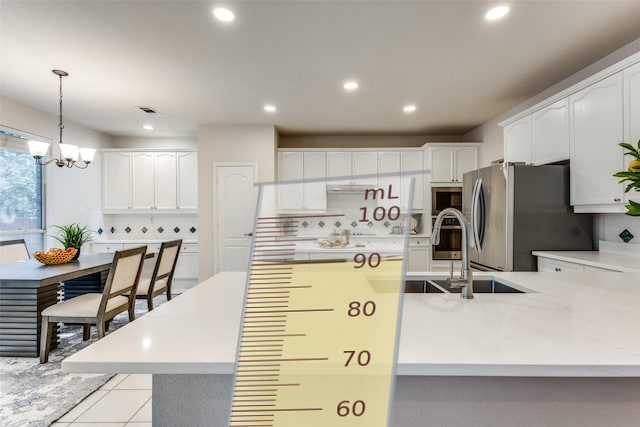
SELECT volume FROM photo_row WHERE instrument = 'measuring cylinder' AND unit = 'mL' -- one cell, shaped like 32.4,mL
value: 90,mL
